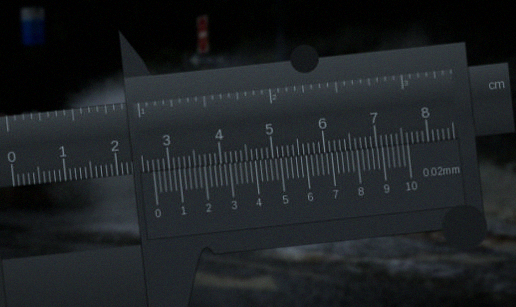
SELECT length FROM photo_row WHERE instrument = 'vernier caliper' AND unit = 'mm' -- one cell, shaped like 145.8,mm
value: 27.0,mm
